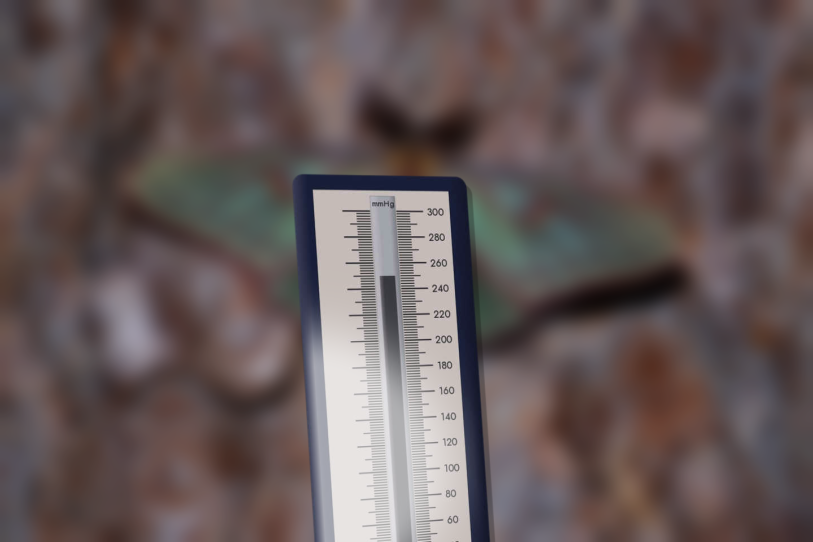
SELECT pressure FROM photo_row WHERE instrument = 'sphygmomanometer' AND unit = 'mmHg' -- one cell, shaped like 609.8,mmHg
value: 250,mmHg
